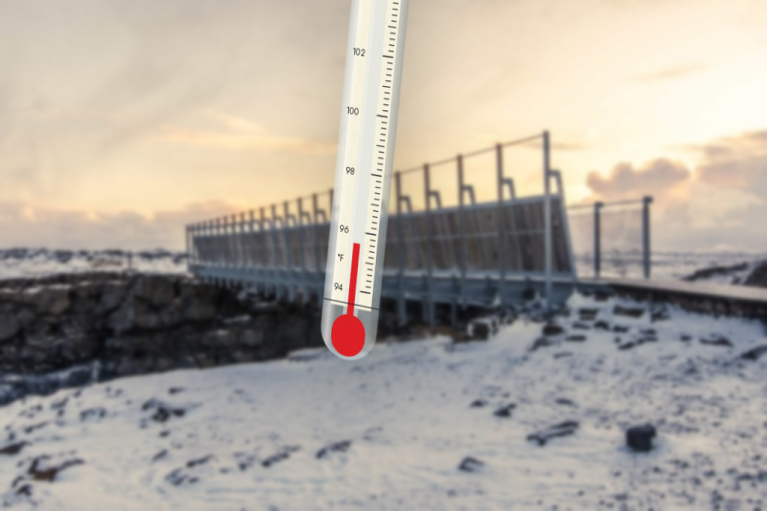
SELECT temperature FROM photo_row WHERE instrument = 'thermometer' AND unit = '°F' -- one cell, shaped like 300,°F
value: 95.6,°F
